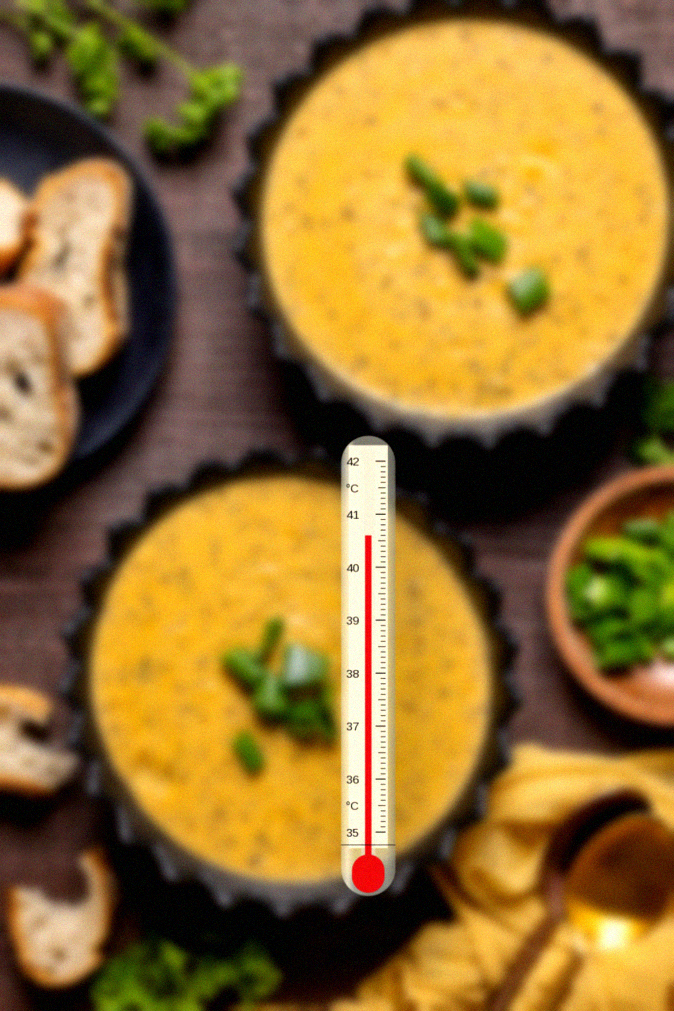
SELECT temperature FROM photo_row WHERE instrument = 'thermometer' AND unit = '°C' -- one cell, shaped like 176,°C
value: 40.6,°C
